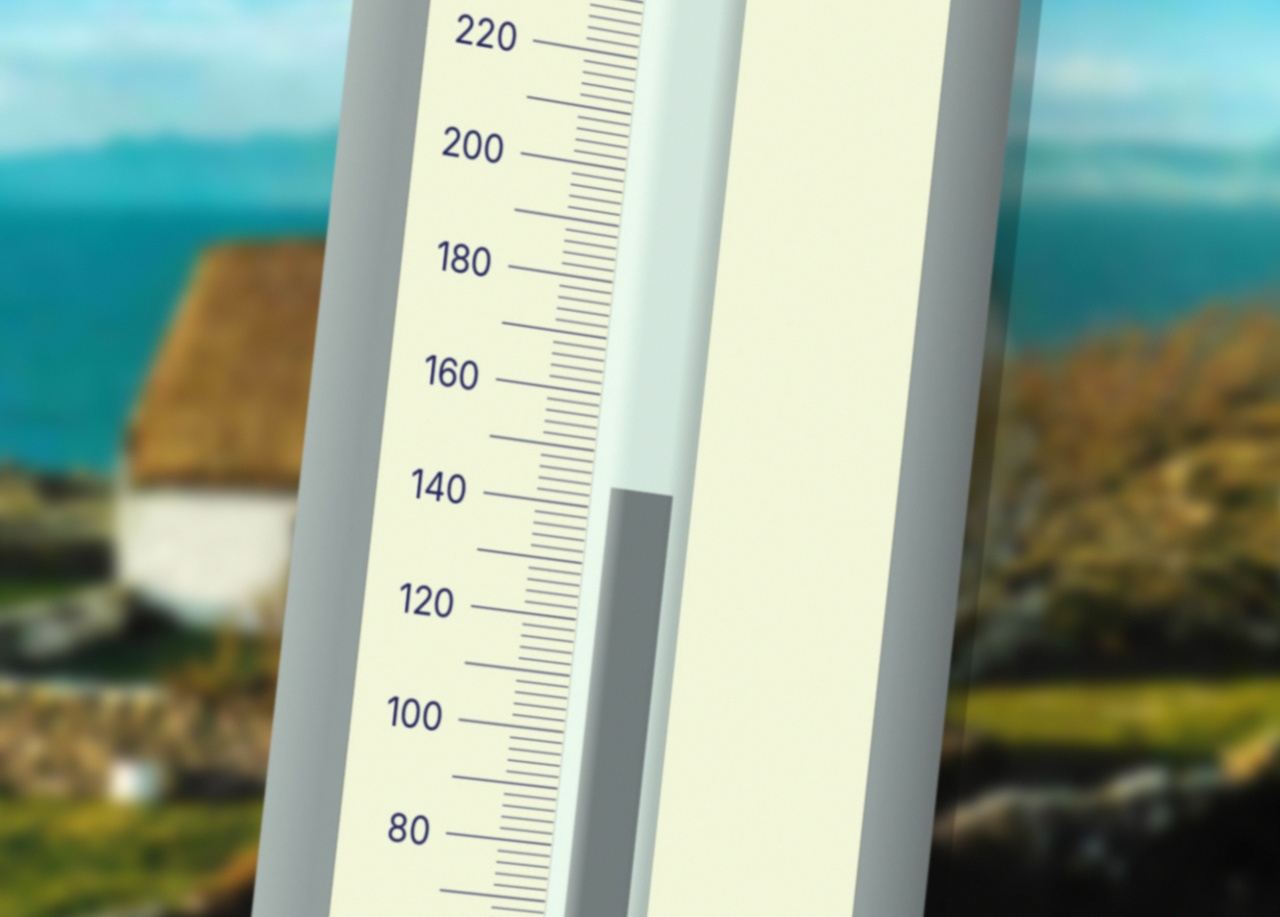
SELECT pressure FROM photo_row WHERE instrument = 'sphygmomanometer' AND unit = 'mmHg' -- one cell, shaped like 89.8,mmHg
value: 144,mmHg
